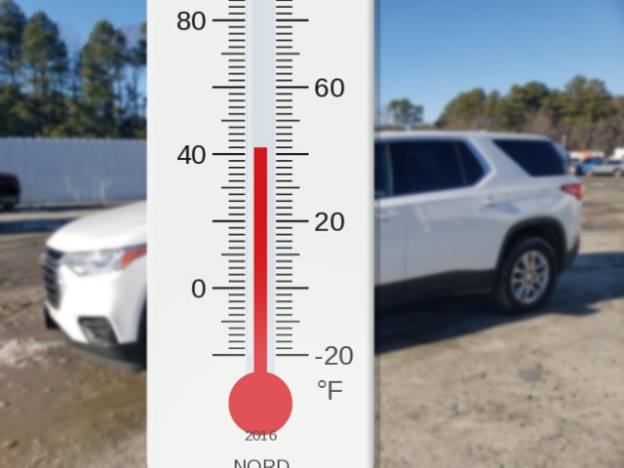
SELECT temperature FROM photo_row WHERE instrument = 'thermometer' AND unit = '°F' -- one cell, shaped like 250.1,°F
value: 42,°F
